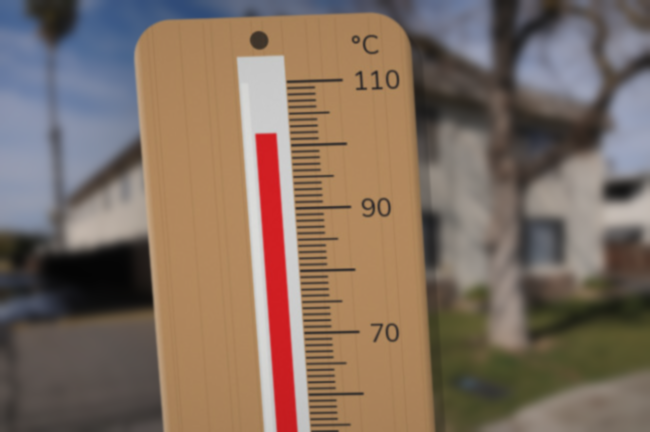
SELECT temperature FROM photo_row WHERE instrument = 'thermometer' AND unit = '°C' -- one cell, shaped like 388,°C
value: 102,°C
